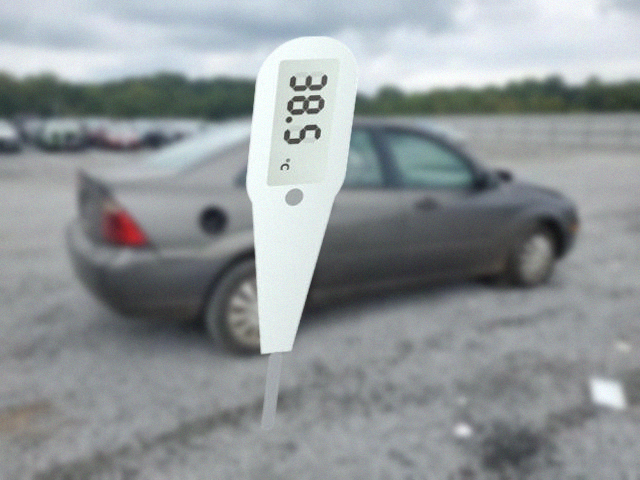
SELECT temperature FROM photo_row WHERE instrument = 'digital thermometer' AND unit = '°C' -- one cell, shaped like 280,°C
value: 38.5,°C
